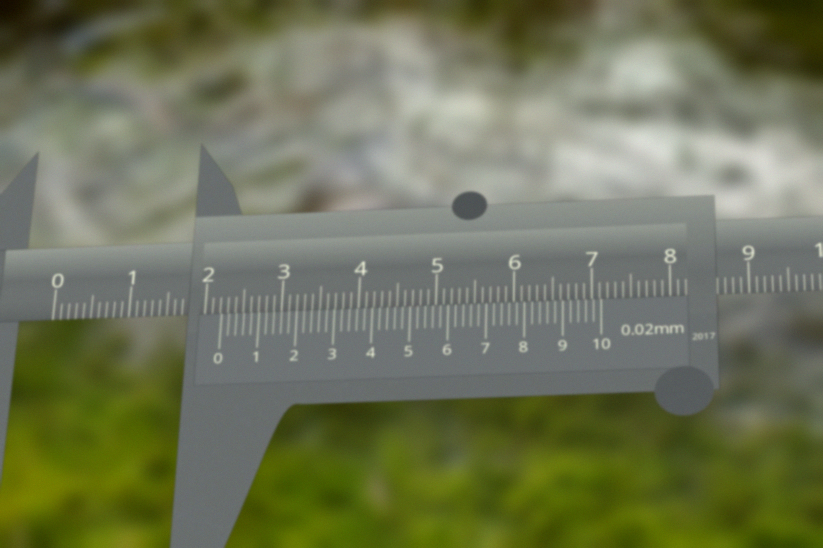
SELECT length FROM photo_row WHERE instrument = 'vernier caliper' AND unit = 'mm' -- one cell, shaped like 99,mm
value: 22.2,mm
